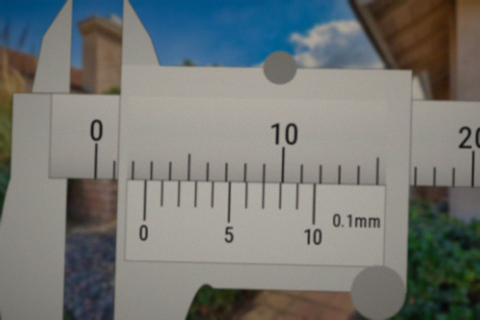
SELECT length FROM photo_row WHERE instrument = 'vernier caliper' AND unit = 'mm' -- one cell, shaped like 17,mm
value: 2.7,mm
